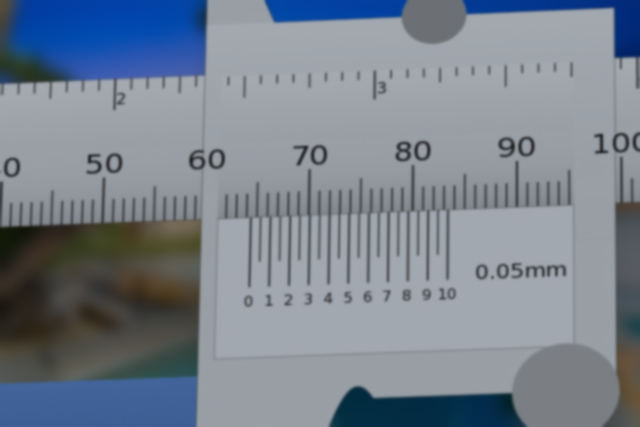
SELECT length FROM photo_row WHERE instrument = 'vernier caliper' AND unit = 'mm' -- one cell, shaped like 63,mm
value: 64.4,mm
